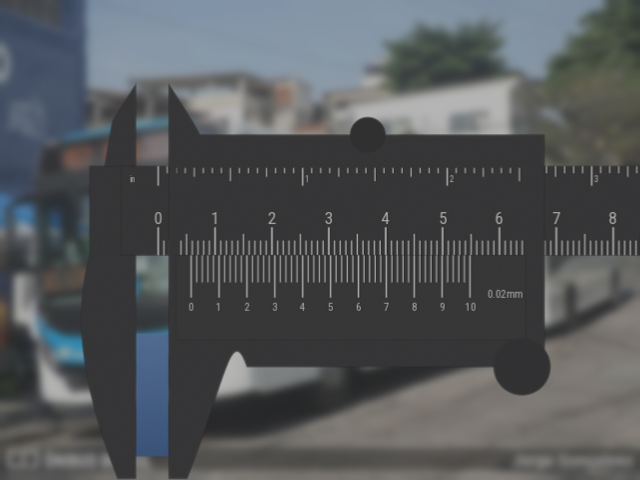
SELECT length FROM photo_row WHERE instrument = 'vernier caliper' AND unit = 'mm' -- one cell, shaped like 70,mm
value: 5.8,mm
